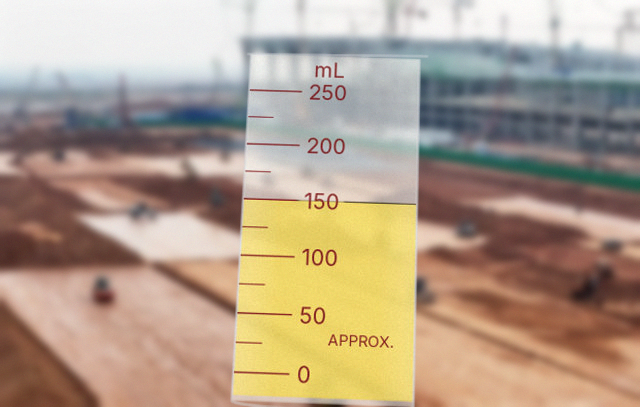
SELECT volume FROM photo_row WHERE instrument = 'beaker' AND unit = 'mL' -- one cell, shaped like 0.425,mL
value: 150,mL
